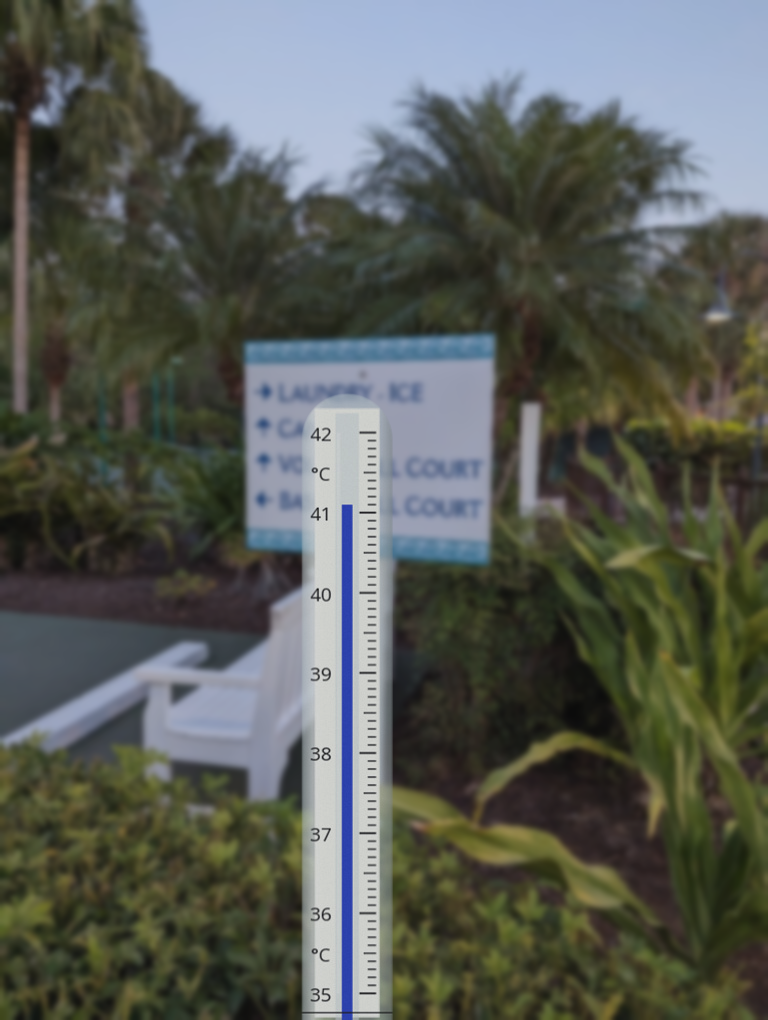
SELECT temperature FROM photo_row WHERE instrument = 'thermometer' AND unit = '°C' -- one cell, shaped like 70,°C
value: 41.1,°C
